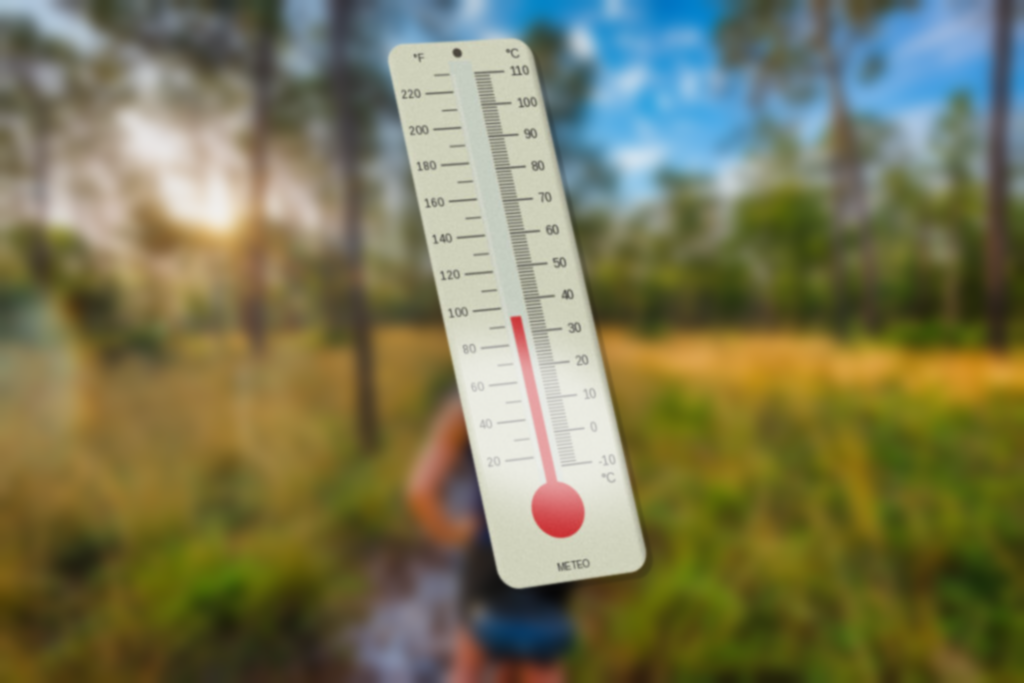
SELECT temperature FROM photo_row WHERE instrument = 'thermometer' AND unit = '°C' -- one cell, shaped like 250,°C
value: 35,°C
